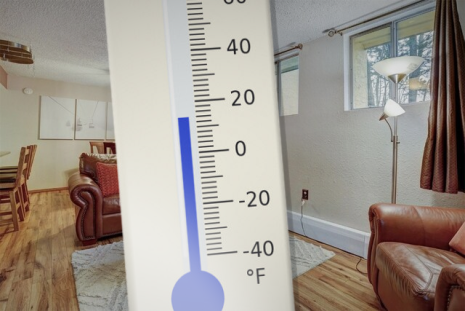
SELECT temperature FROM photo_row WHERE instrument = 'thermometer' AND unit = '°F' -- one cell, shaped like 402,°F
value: 14,°F
